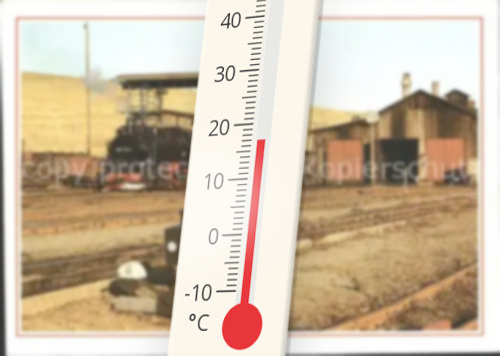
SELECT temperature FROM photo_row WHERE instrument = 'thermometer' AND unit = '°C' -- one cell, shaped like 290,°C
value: 17,°C
